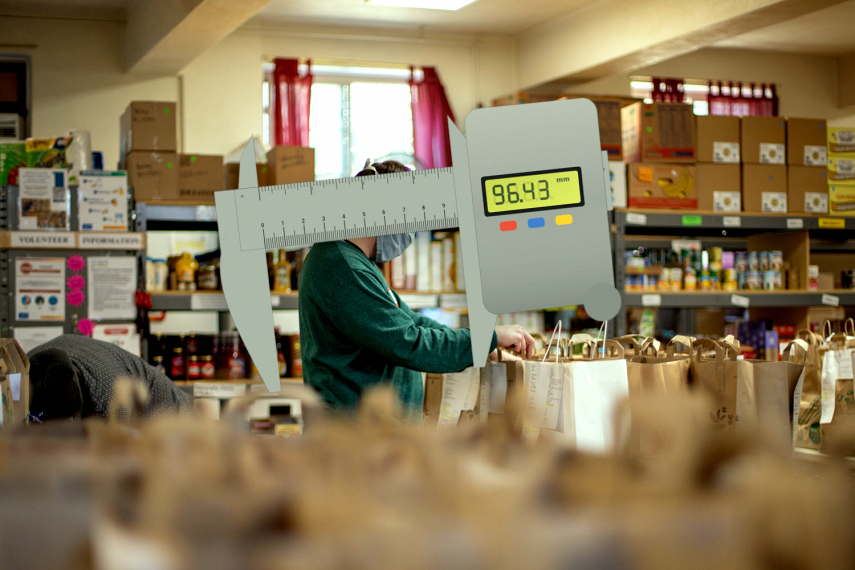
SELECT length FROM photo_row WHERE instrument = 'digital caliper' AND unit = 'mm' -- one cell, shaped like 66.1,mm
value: 96.43,mm
